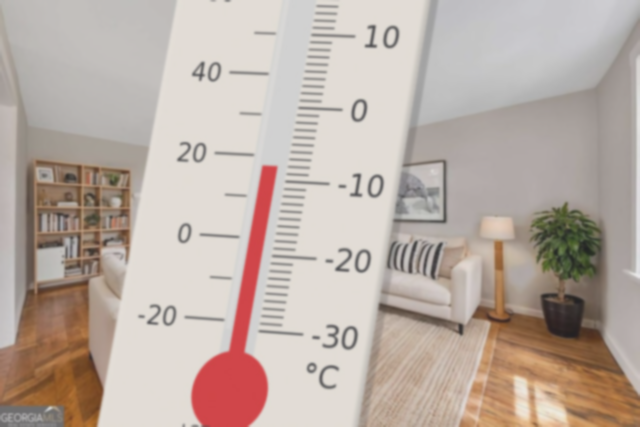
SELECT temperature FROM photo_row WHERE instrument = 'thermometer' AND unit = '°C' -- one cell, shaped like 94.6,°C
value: -8,°C
